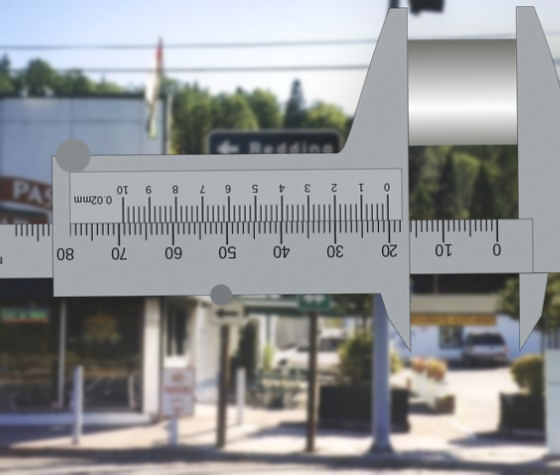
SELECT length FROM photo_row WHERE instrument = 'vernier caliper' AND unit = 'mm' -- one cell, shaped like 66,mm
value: 20.2,mm
